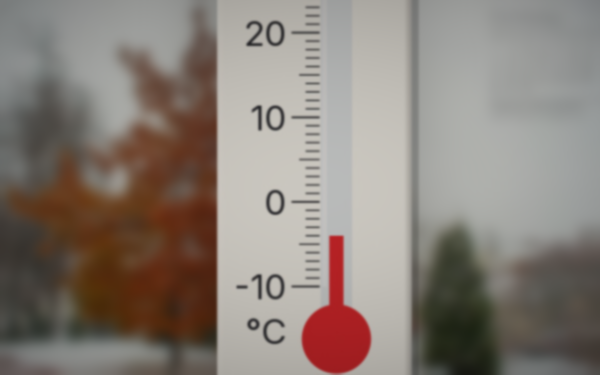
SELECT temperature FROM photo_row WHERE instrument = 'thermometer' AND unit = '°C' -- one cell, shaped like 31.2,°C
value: -4,°C
